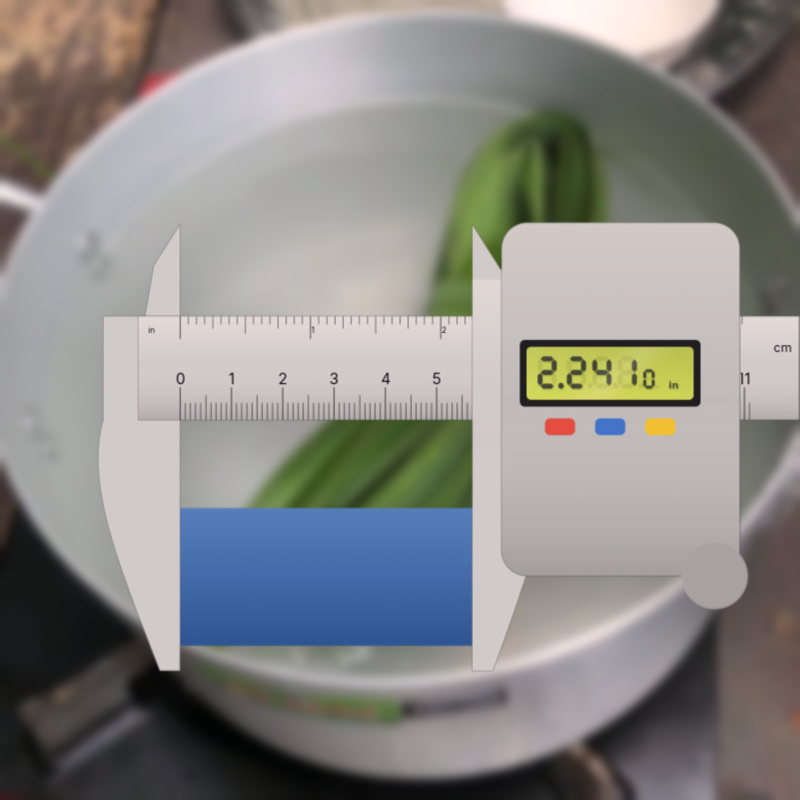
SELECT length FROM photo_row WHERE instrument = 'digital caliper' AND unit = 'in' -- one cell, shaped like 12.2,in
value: 2.2410,in
